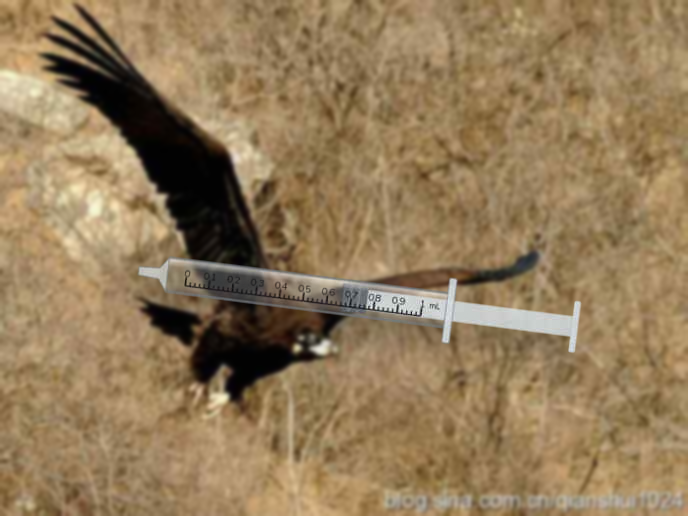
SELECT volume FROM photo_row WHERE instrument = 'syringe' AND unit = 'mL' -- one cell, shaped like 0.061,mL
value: 0.66,mL
